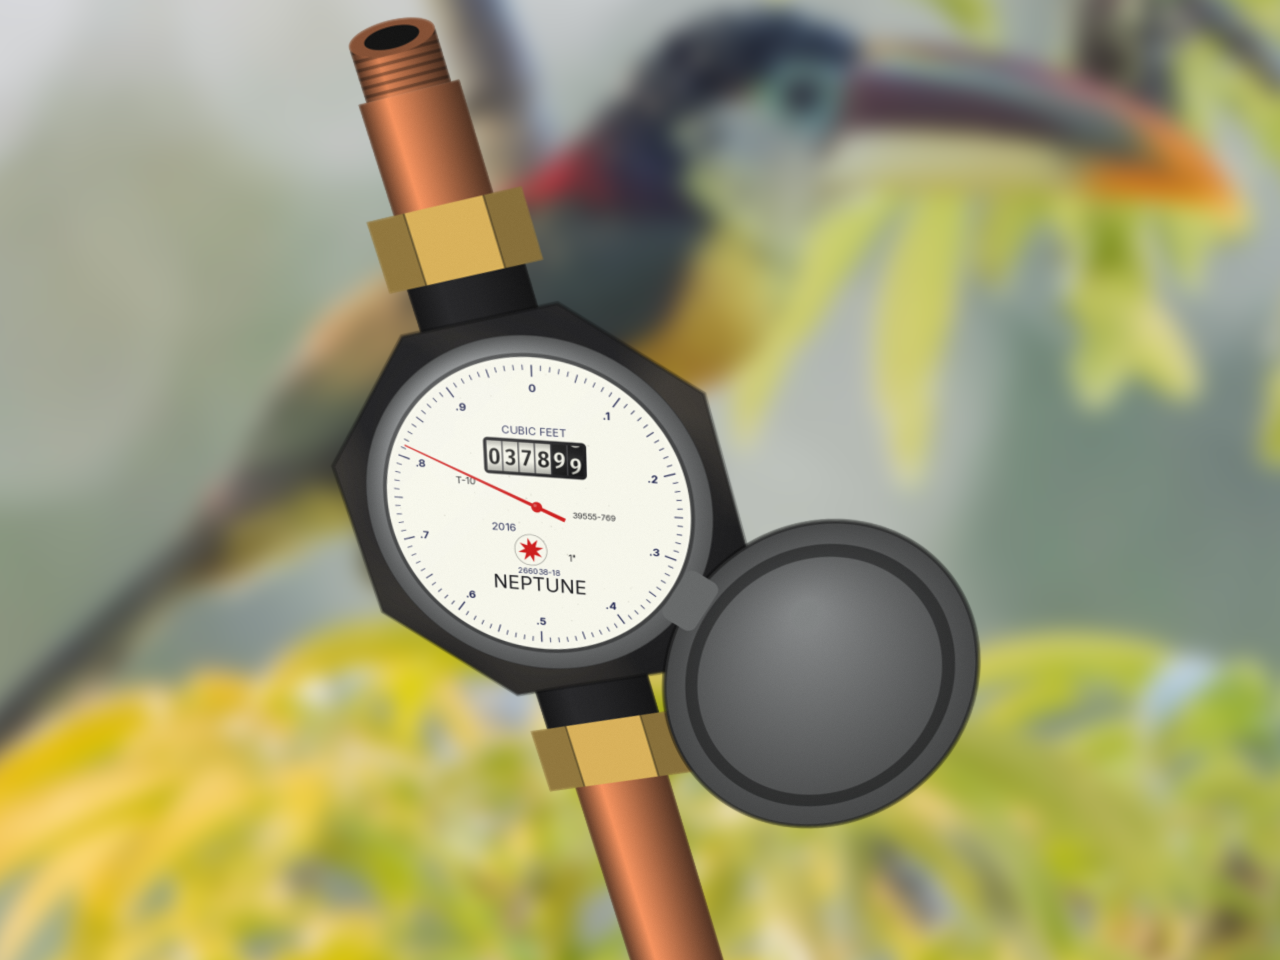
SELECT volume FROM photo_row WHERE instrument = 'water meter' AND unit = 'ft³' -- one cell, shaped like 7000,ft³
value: 37898.81,ft³
